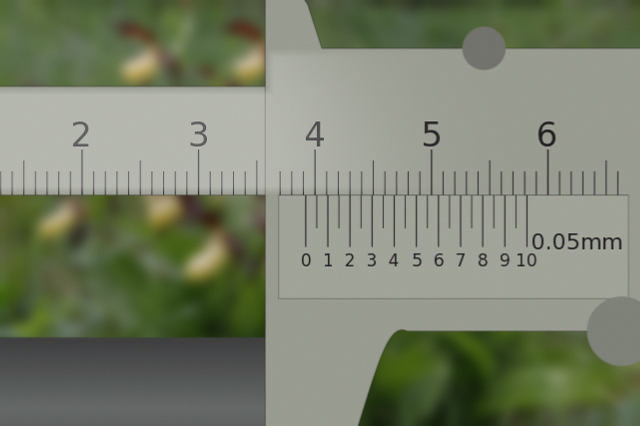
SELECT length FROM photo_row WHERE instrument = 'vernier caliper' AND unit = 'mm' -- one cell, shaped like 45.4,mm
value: 39.2,mm
